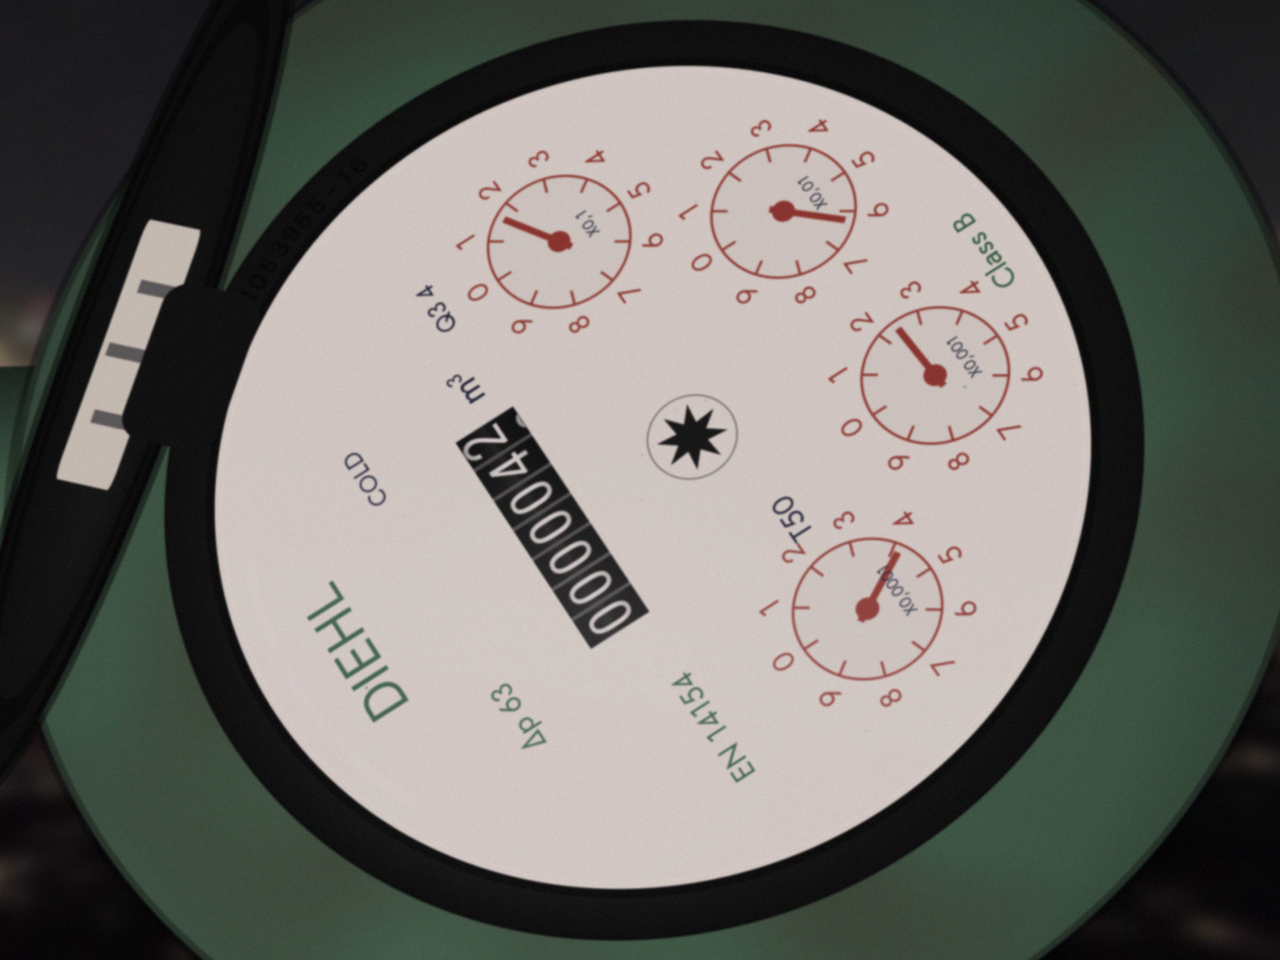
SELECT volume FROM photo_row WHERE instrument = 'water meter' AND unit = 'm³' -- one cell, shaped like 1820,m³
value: 42.1624,m³
